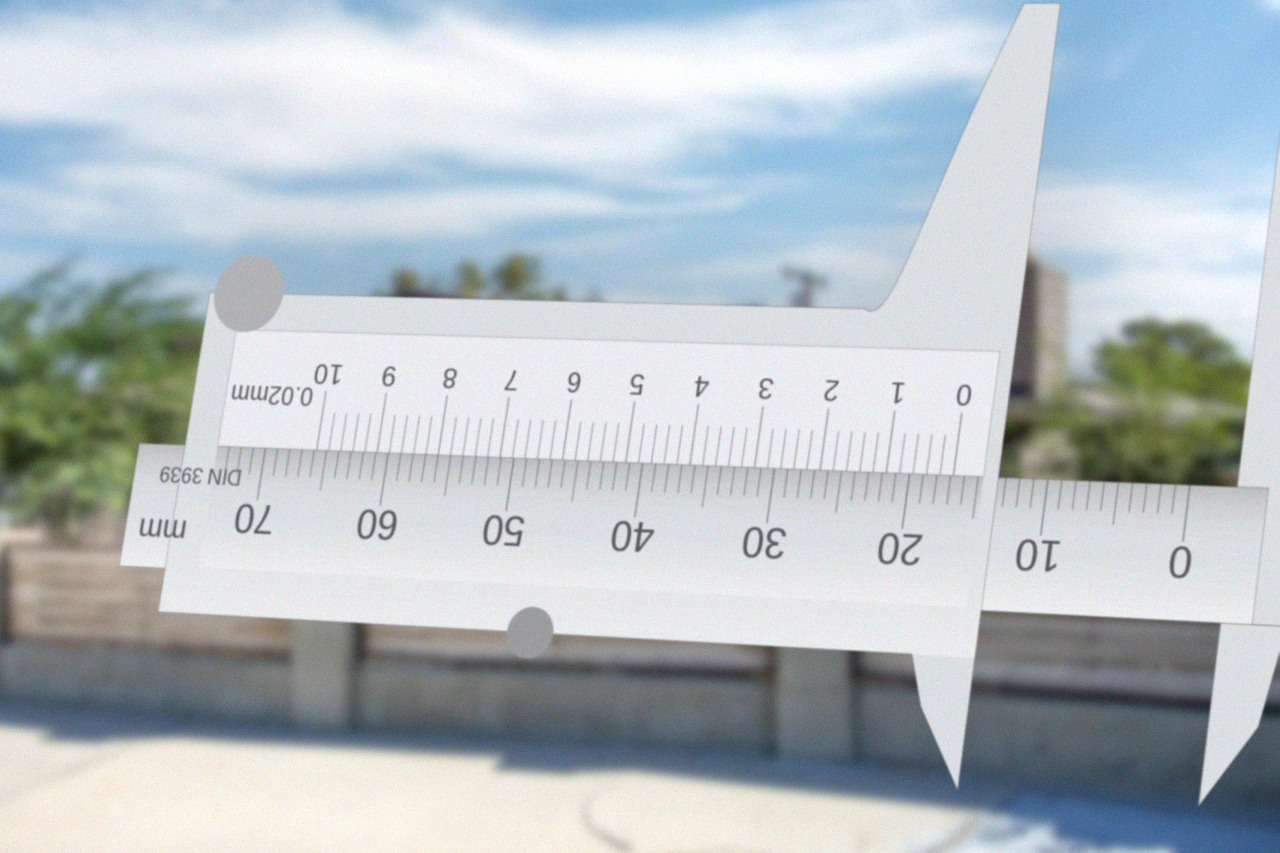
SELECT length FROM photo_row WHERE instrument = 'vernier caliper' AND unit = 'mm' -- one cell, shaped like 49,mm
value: 16.8,mm
